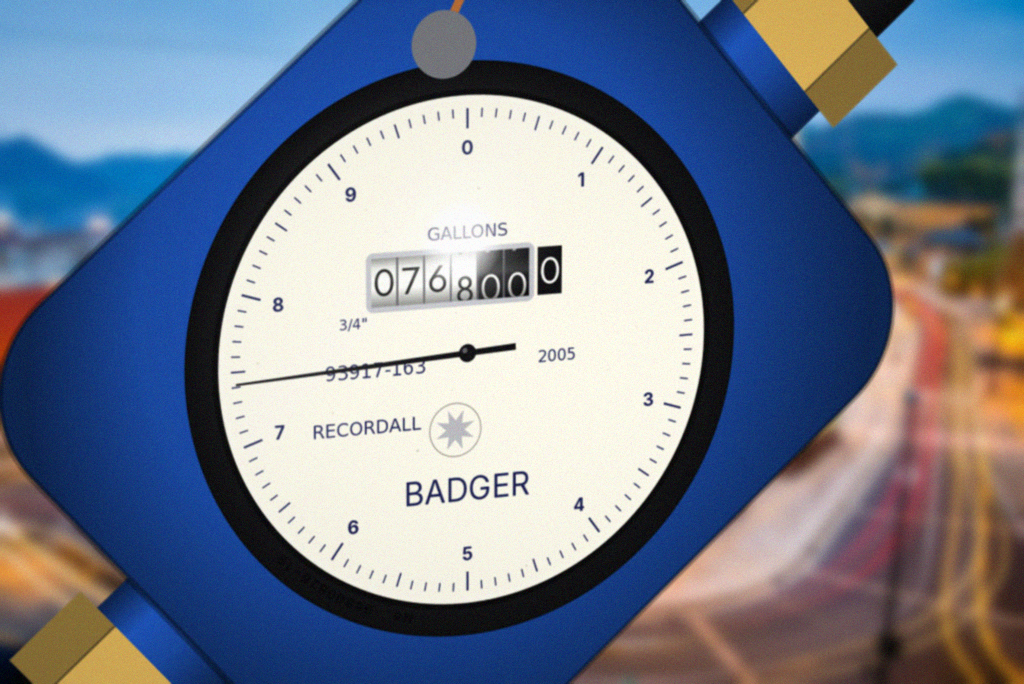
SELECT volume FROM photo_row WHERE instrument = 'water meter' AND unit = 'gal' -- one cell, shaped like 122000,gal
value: 767997.4,gal
